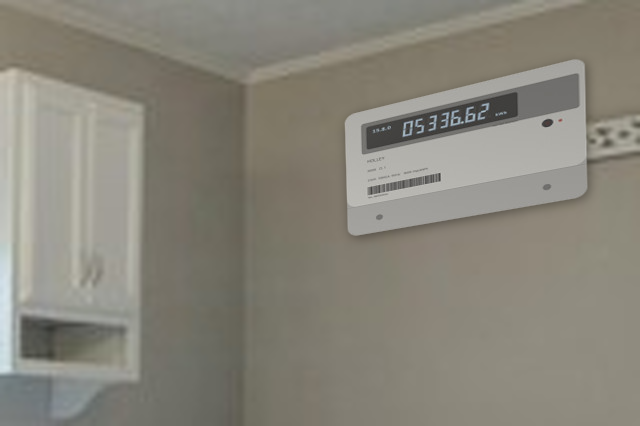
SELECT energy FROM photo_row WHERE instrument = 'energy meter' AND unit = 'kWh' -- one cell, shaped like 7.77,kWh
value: 5336.62,kWh
